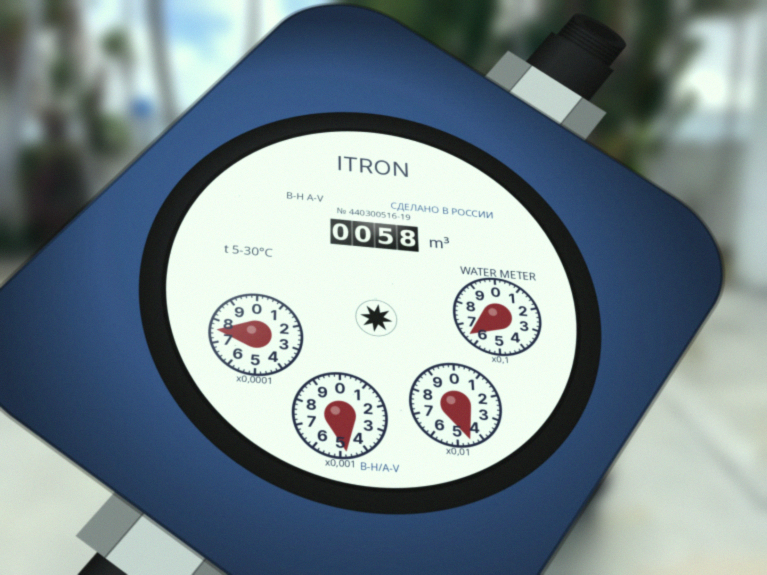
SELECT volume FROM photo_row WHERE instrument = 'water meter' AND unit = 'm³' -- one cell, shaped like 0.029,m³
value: 58.6447,m³
